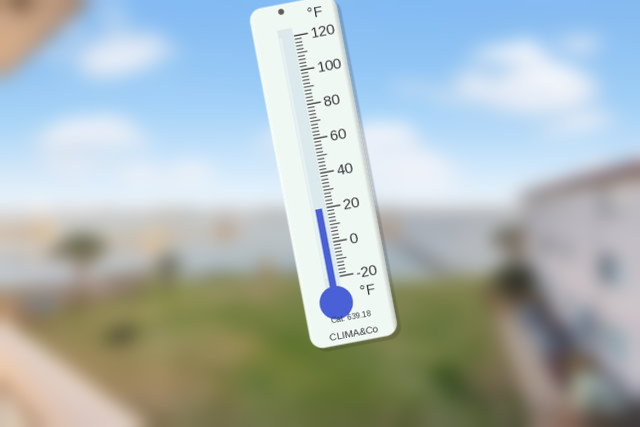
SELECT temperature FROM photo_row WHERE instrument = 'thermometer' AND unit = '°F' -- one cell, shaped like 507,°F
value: 20,°F
